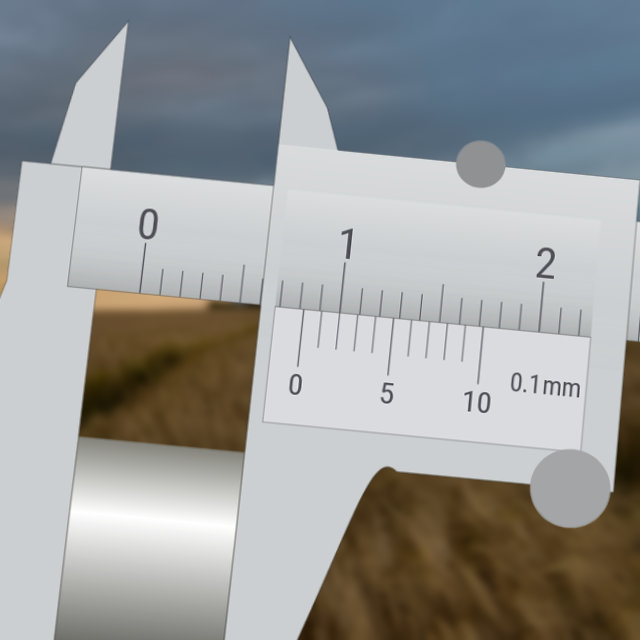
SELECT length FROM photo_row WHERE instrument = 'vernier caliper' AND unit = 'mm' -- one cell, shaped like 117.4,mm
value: 8.2,mm
